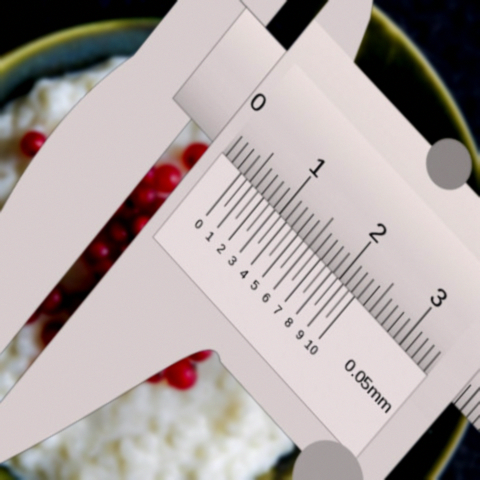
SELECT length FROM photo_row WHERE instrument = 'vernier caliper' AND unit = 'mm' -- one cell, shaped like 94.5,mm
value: 3.6,mm
